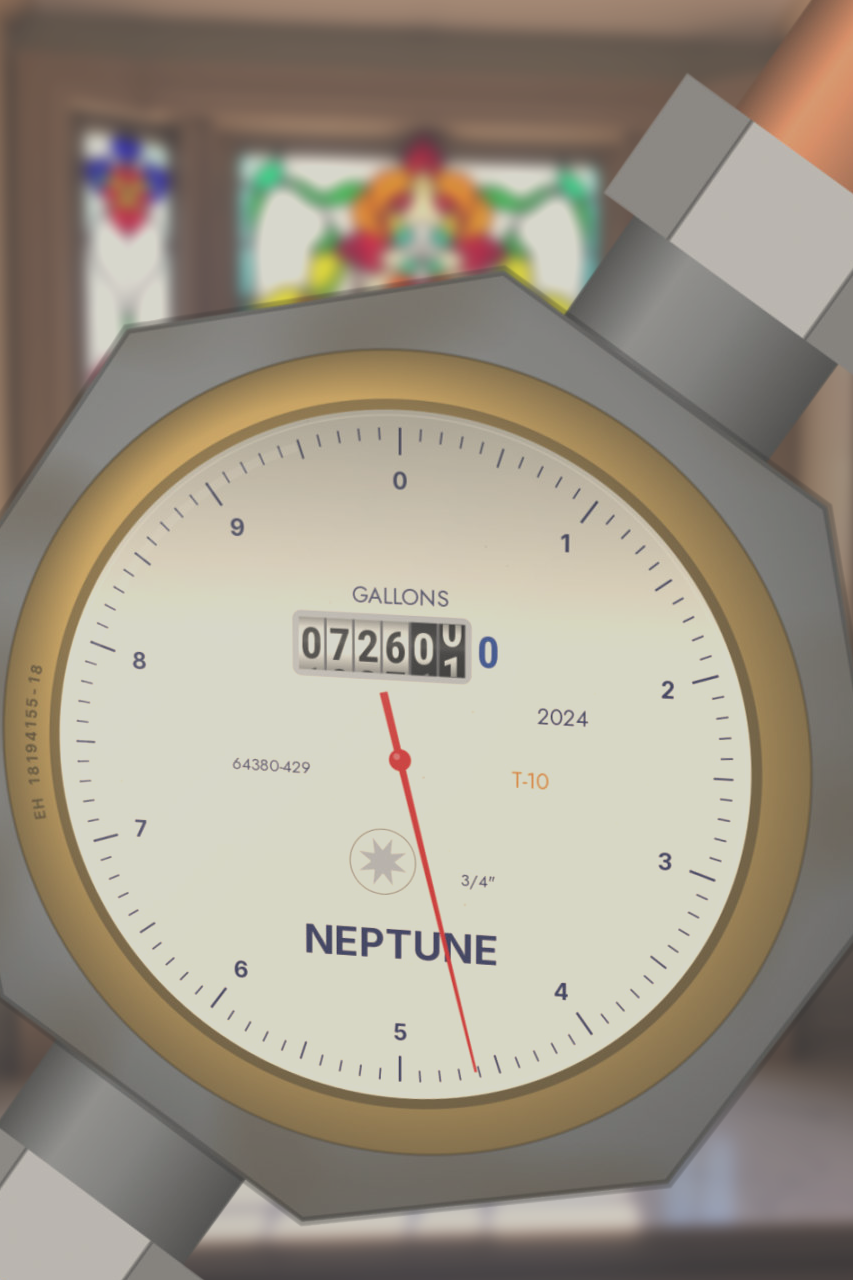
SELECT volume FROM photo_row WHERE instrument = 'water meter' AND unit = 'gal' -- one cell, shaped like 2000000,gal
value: 726004.6,gal
